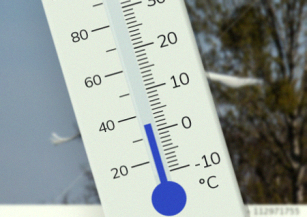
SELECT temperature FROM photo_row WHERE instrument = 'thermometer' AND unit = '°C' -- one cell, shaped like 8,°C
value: 2,°C
